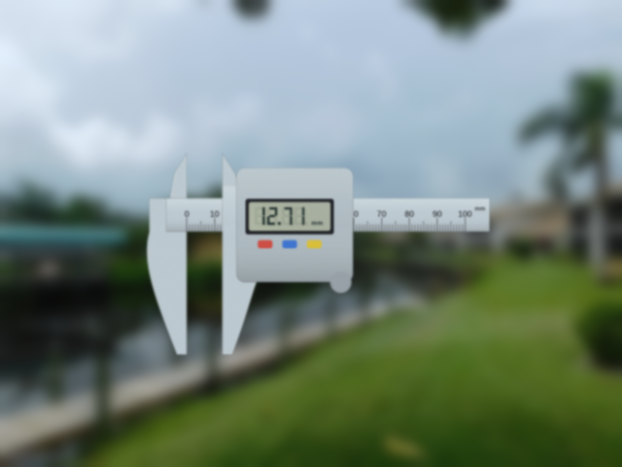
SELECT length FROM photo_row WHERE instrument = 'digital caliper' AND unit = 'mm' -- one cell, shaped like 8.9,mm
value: 12.71,mm
